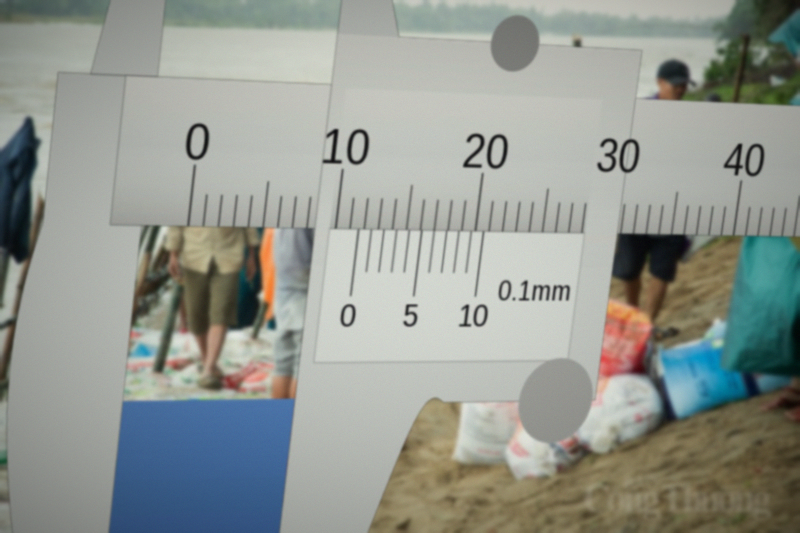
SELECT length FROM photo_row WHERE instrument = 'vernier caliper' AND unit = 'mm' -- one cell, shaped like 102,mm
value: 11.6,mm
